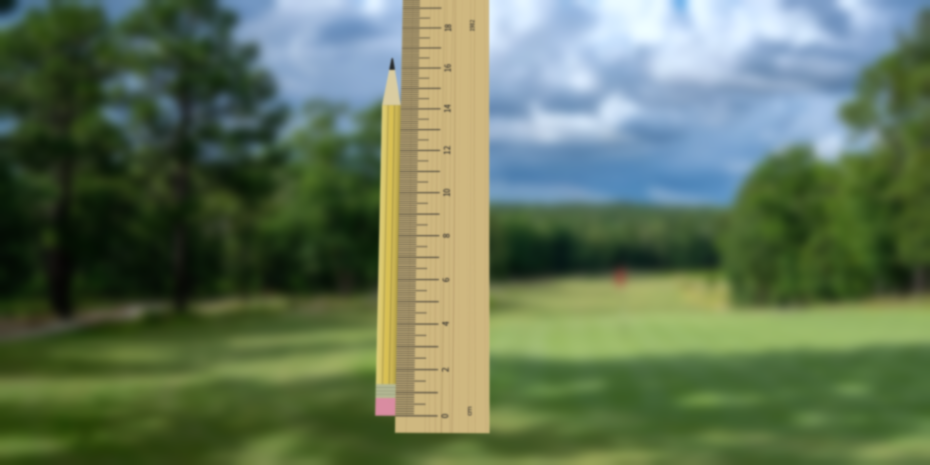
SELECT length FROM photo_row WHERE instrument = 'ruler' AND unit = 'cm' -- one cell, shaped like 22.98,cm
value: 16.5,cm
